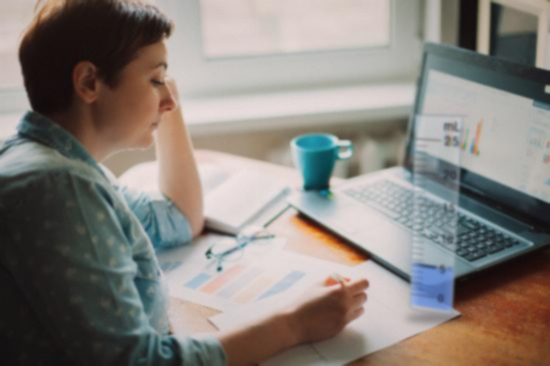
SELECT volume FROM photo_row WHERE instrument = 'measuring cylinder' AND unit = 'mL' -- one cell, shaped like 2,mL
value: 5,mL
